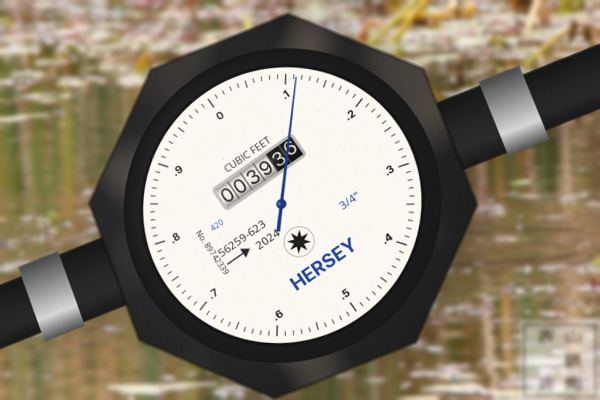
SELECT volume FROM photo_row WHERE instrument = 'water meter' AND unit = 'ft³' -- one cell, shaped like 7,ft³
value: 3936.11,ft³
